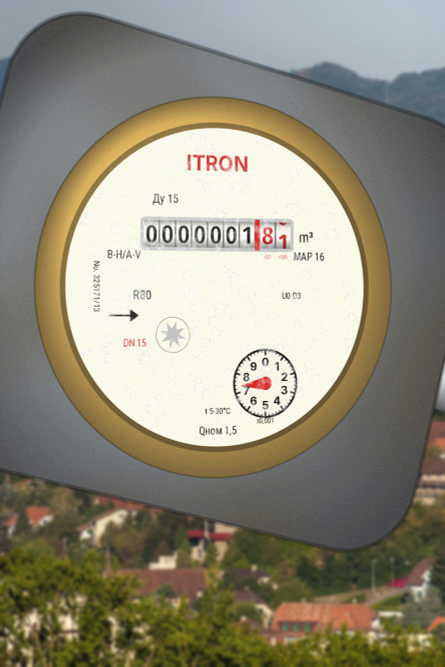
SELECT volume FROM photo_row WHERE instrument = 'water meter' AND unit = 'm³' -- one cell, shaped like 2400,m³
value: 1.807,m³
